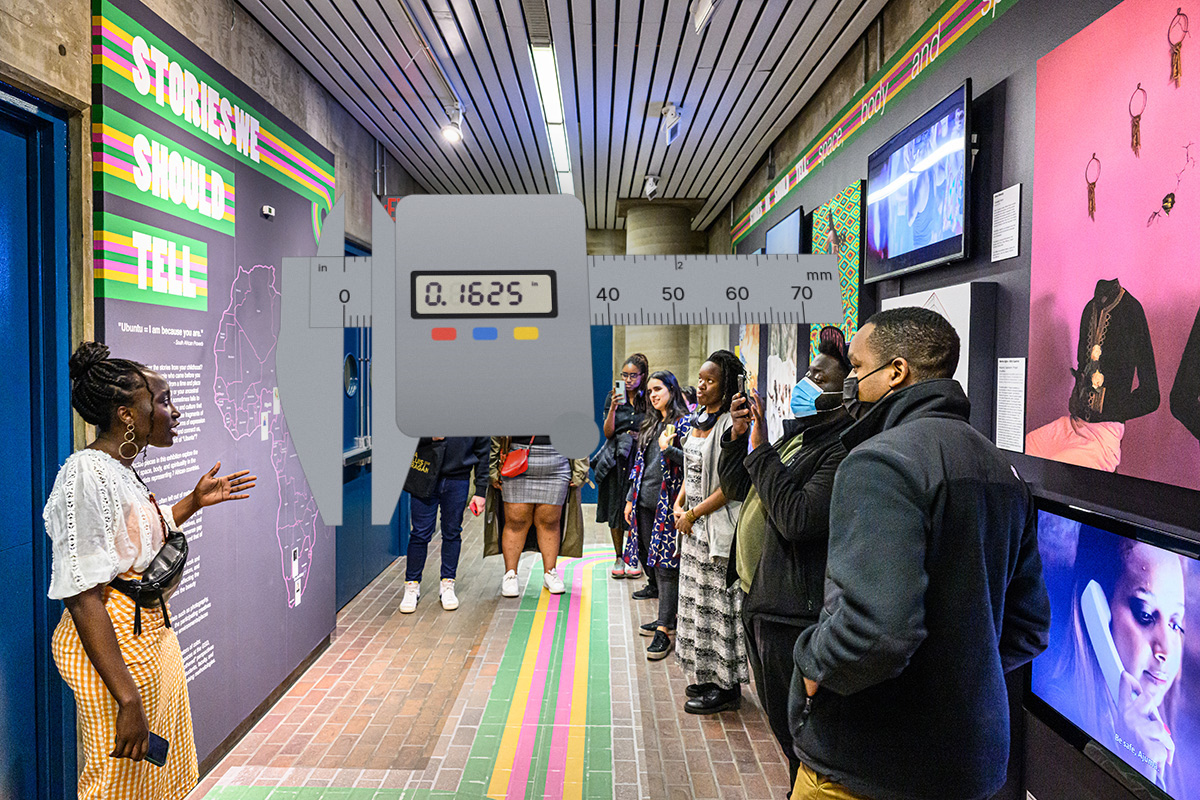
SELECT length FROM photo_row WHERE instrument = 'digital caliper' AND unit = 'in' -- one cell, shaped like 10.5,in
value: 0.1625,in
